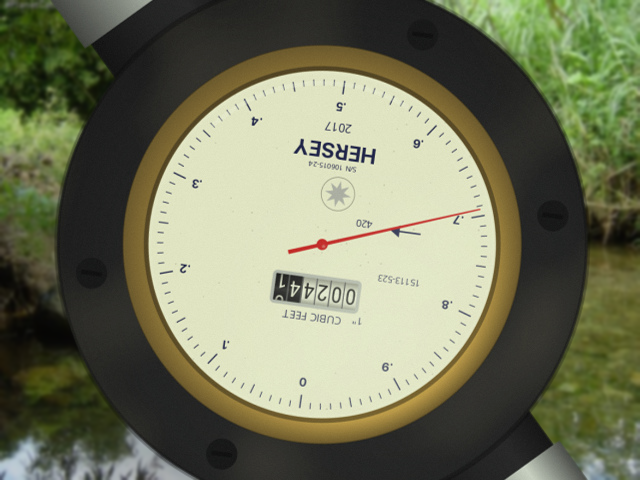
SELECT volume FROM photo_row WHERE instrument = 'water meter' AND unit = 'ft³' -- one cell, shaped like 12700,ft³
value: 2440.69,ft³
